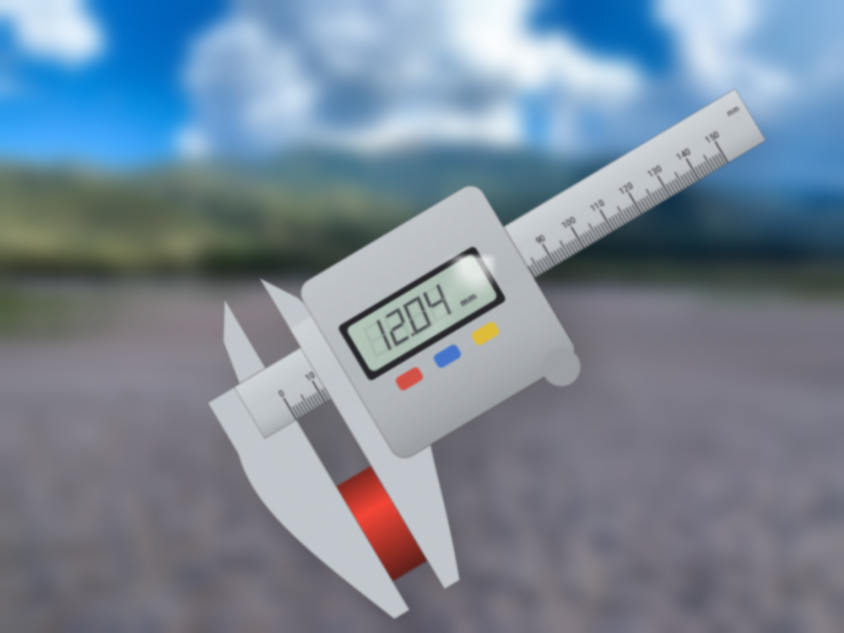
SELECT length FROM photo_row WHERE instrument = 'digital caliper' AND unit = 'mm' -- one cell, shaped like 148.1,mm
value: 12.04,mm
